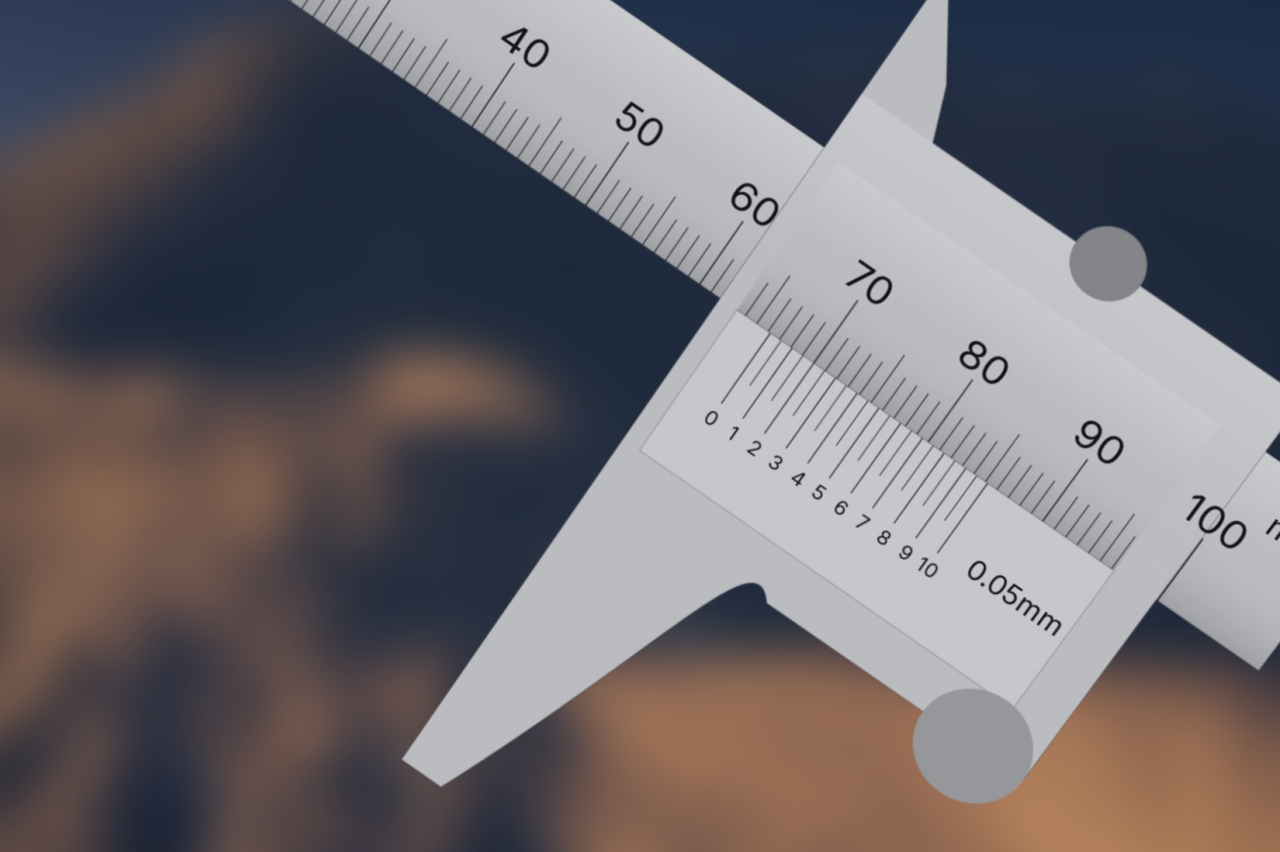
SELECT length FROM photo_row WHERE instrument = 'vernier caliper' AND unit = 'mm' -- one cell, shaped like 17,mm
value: 66.2,mm
